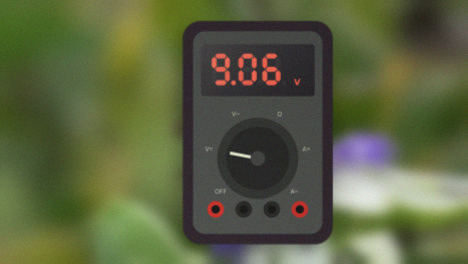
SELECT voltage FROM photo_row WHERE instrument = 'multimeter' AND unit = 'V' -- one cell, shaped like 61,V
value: 9.06,V
